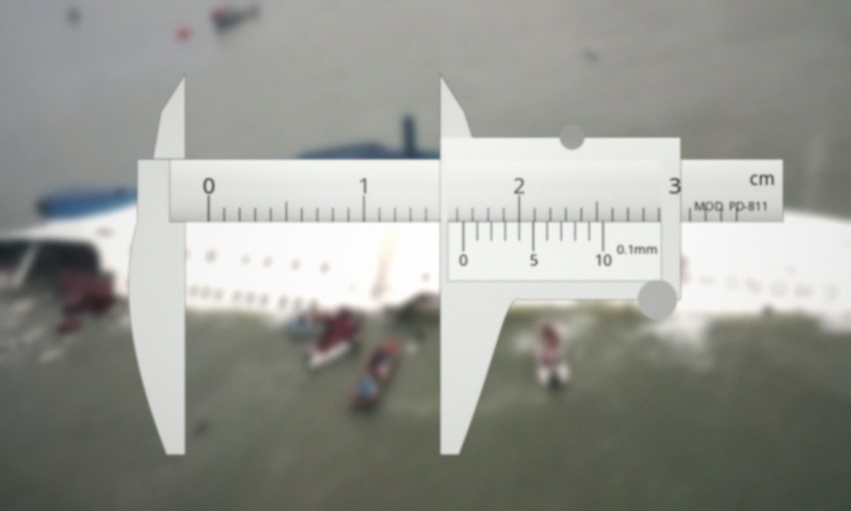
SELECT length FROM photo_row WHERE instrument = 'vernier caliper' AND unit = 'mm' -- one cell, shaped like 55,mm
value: 16.4,mm
